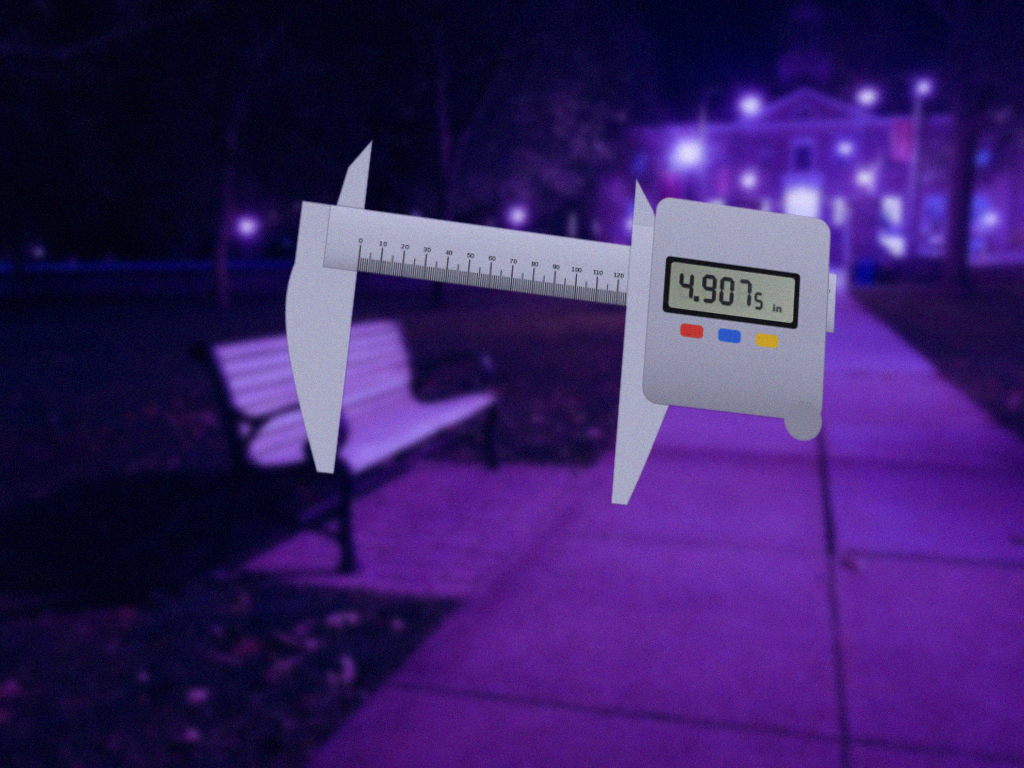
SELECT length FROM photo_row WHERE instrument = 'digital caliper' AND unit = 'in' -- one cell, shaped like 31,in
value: 4.9075,in
